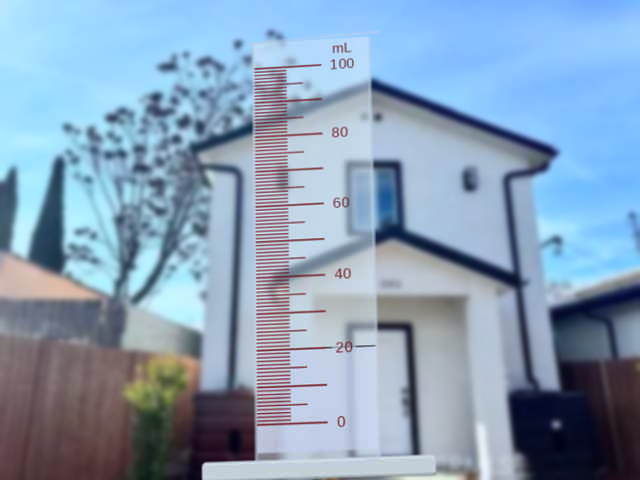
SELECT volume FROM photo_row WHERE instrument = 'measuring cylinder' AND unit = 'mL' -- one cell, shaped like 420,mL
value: 20,mL
